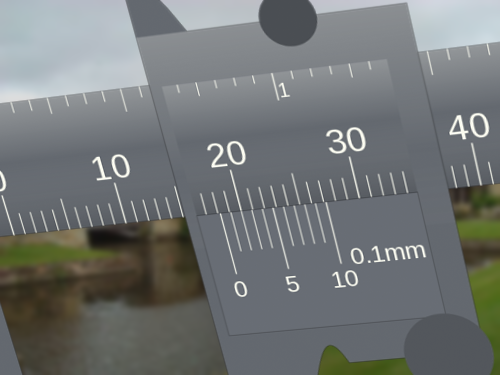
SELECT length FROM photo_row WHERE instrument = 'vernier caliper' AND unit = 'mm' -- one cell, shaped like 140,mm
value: 18.2,mm
